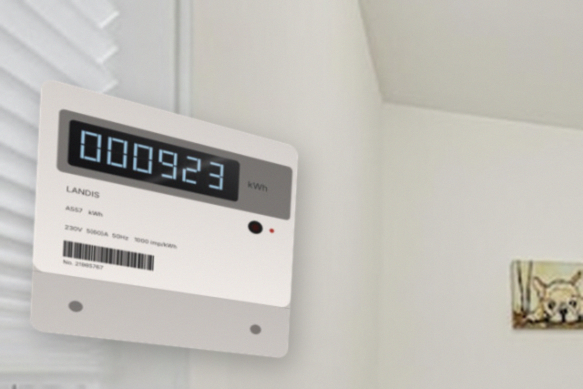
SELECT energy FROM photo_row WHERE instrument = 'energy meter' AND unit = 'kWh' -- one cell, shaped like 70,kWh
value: 923,kWh
